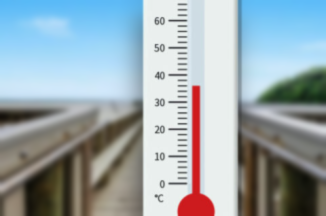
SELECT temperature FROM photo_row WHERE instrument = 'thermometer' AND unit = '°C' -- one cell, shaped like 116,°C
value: 36,°C
